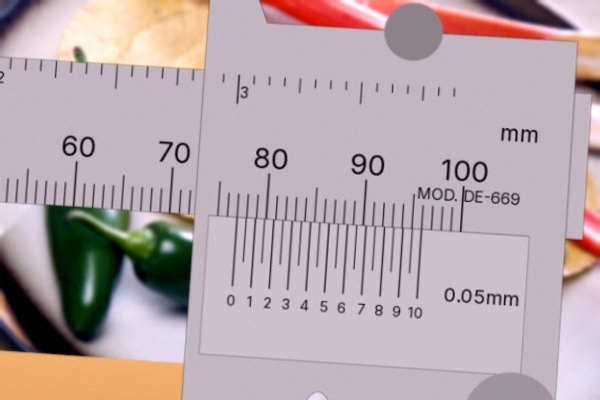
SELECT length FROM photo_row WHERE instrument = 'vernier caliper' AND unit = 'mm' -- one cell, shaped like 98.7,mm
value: 77.0,mm
